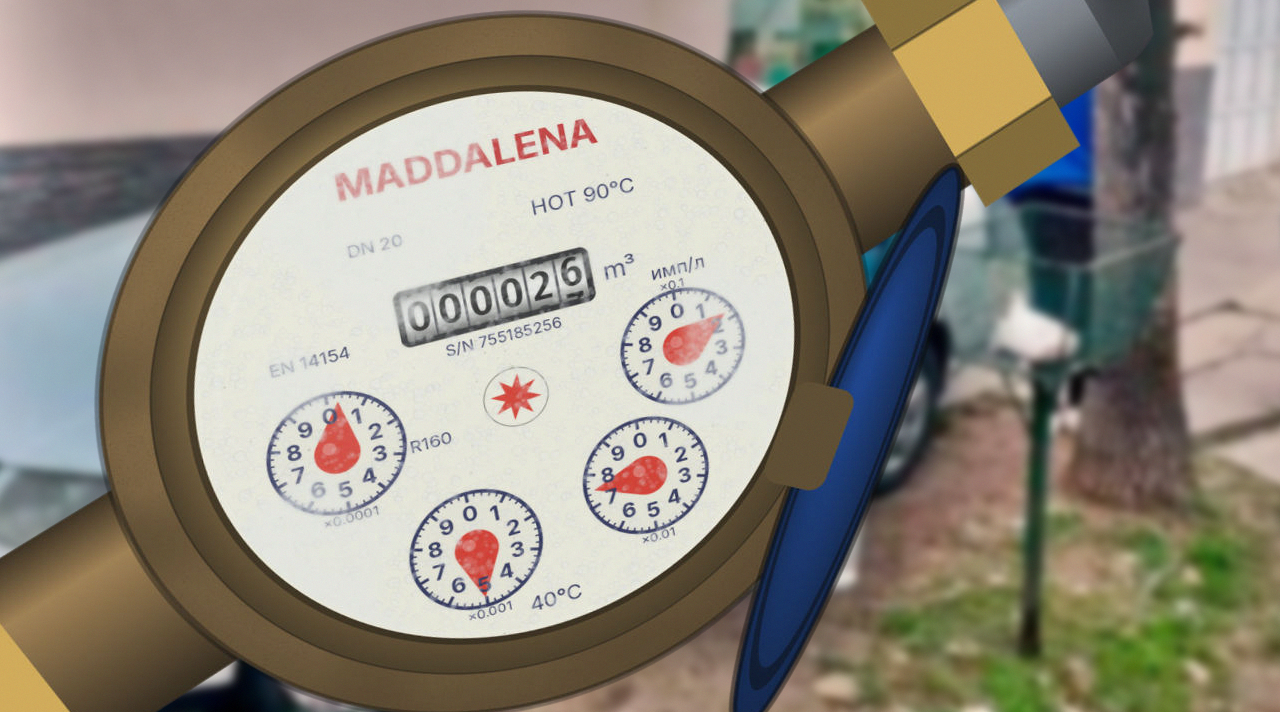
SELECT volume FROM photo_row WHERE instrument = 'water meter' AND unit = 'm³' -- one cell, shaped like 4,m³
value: 26.1750,m³
